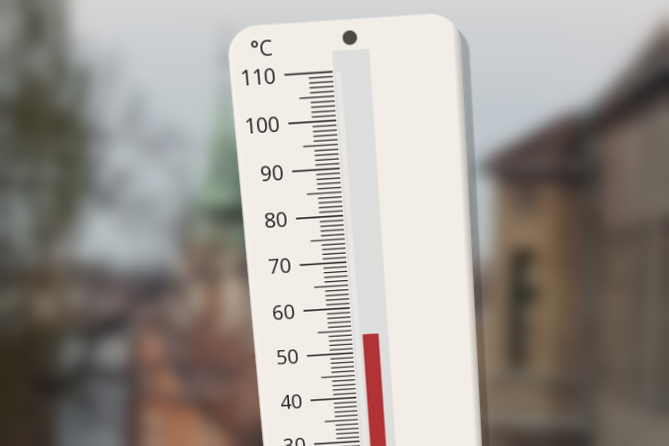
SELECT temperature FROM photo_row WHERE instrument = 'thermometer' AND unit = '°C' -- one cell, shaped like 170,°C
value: 54,°C
